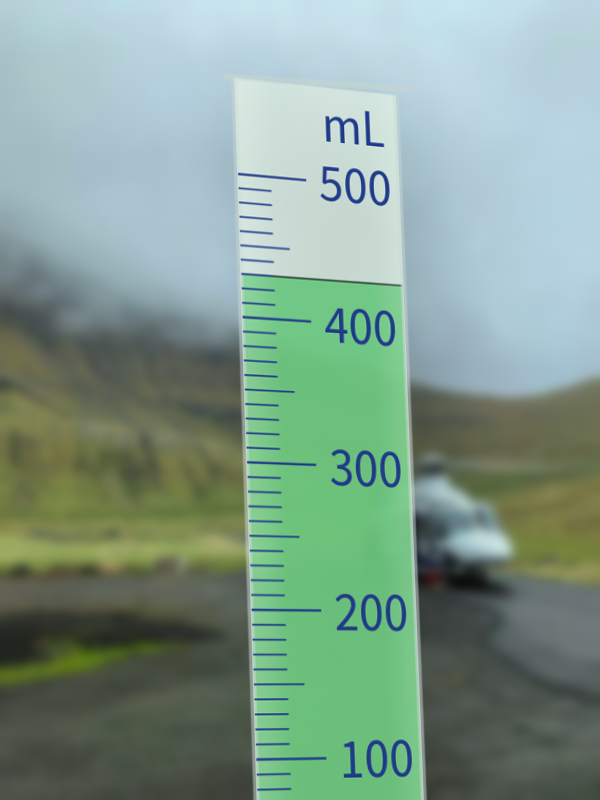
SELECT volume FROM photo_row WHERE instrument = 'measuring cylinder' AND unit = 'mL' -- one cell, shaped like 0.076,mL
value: 430,mL
